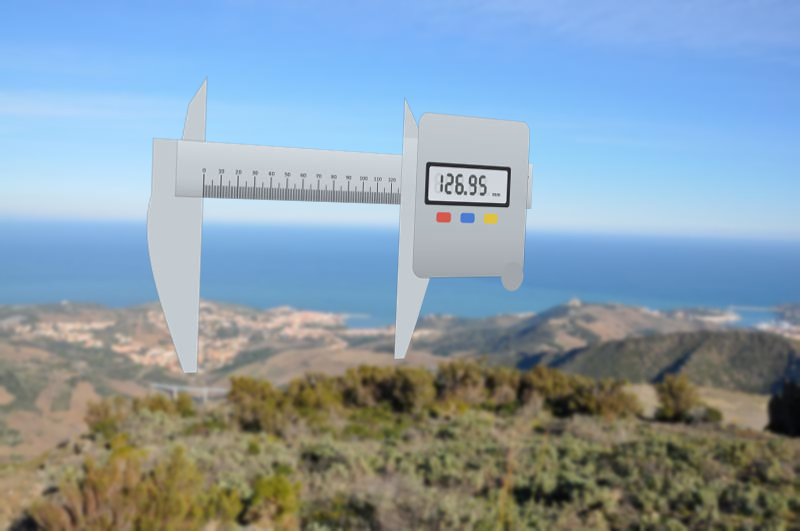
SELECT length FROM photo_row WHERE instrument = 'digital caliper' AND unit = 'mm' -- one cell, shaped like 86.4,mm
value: 126.95,mm
